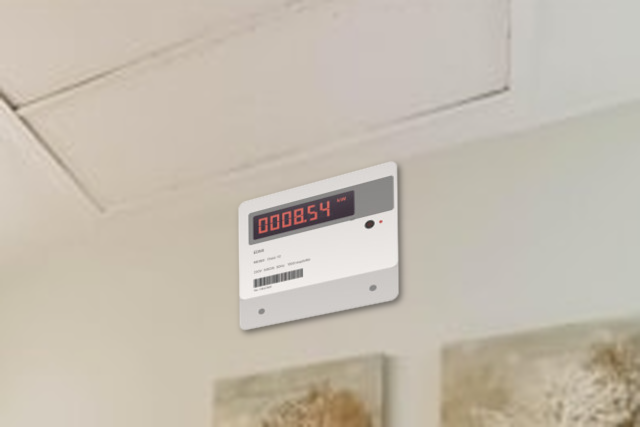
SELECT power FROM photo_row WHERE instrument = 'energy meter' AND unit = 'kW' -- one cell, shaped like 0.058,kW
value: 8.54,kW
